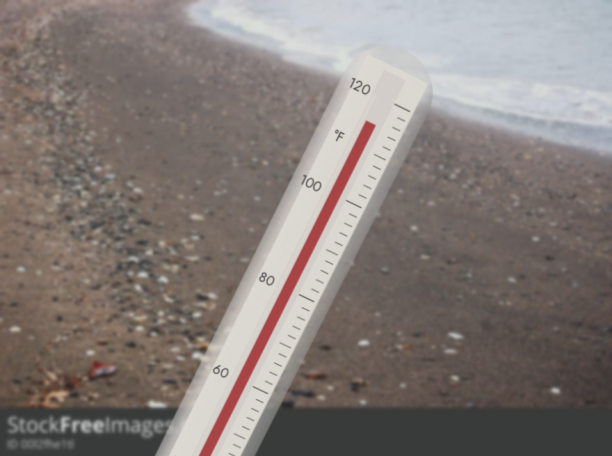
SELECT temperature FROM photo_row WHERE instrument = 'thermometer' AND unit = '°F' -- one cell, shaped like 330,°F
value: 115,°F
